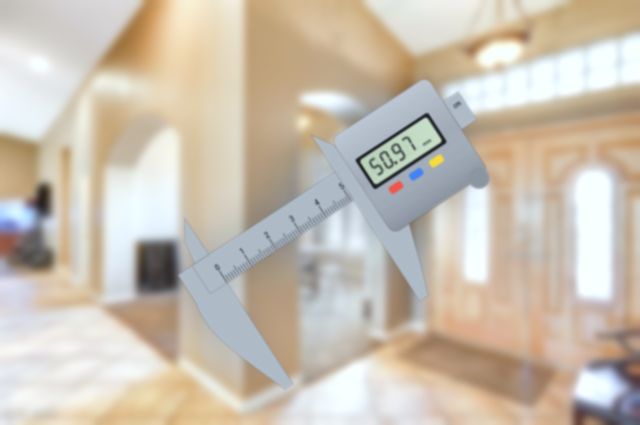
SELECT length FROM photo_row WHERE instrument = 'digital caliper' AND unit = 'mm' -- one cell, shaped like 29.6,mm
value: 50.97,mm
